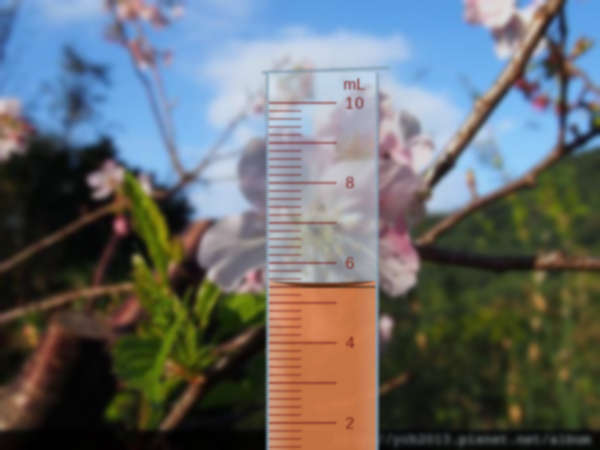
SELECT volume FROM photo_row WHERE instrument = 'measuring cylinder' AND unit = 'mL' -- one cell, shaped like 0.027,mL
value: 5.4,mL
